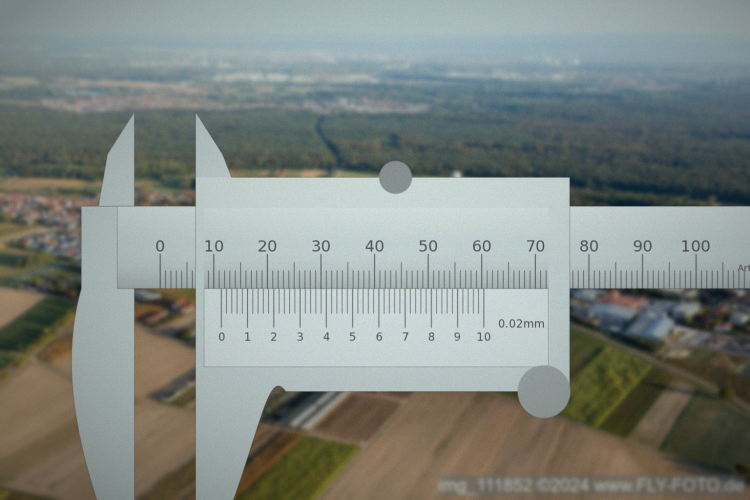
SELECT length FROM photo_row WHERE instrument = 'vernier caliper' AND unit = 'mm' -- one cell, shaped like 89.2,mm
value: 11.4,mm
